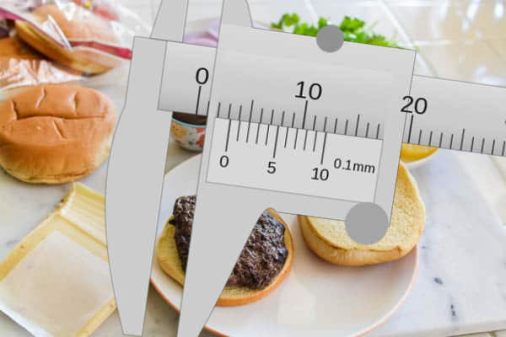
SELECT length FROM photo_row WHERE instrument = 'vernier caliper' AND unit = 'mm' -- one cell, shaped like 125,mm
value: 3.2,mm
